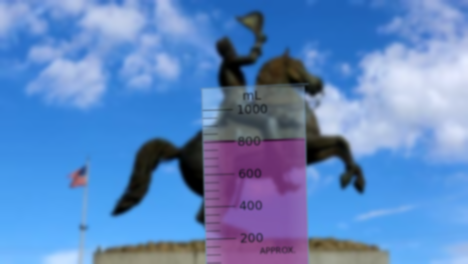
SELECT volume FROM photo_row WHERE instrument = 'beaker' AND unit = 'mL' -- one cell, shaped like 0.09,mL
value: 800,mL
